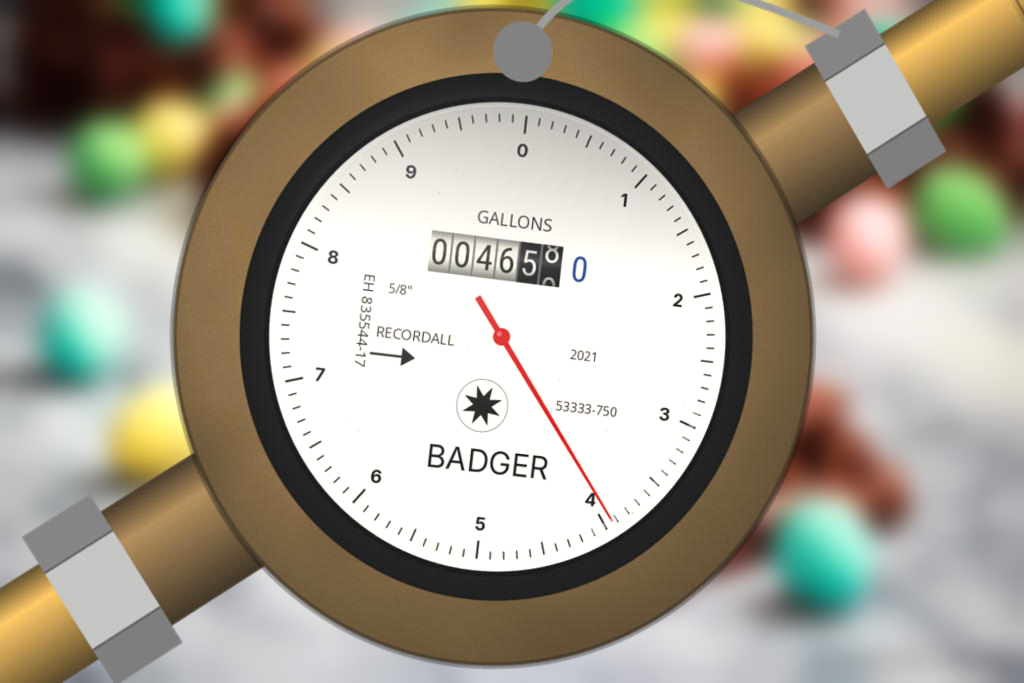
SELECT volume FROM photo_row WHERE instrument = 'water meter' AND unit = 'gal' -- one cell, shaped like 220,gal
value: 46583.9,gal
